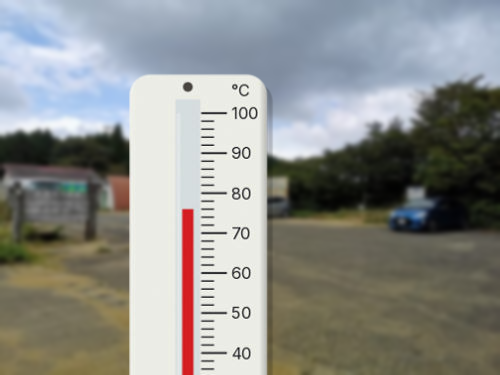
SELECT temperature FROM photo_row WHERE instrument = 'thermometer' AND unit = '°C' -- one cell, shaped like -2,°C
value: 76,°C
